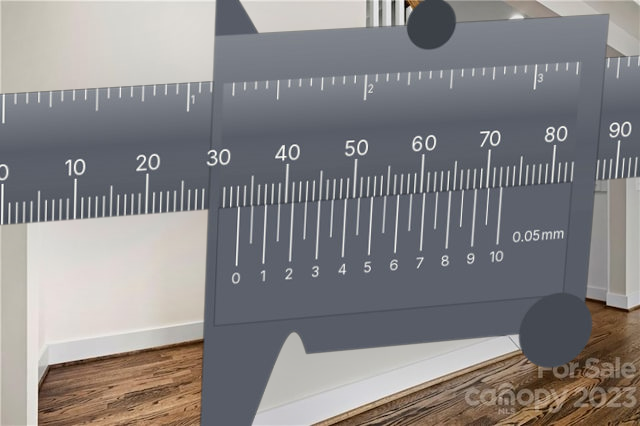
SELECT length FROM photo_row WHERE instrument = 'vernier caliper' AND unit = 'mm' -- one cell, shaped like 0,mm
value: 33.2,mm
